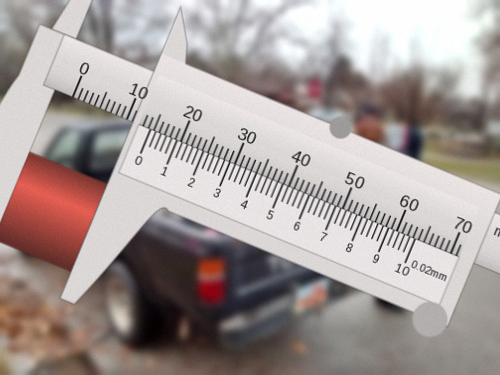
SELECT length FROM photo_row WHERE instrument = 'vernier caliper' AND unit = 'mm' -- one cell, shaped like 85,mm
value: 14.4,mm
